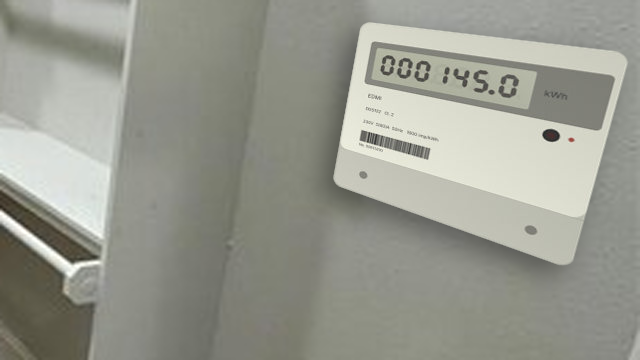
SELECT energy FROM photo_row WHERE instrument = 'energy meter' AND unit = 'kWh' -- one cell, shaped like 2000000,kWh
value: 145.0,kWh
